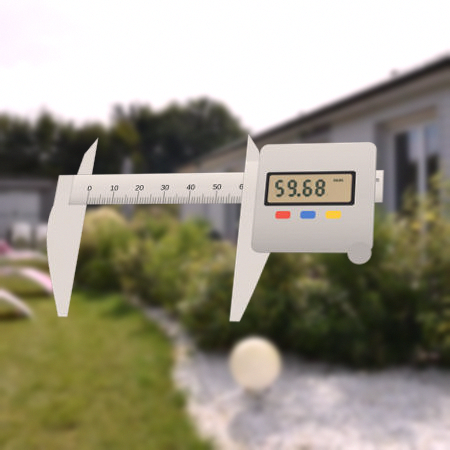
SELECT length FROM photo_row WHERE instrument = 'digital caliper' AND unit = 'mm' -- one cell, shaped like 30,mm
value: 59.68,mm
